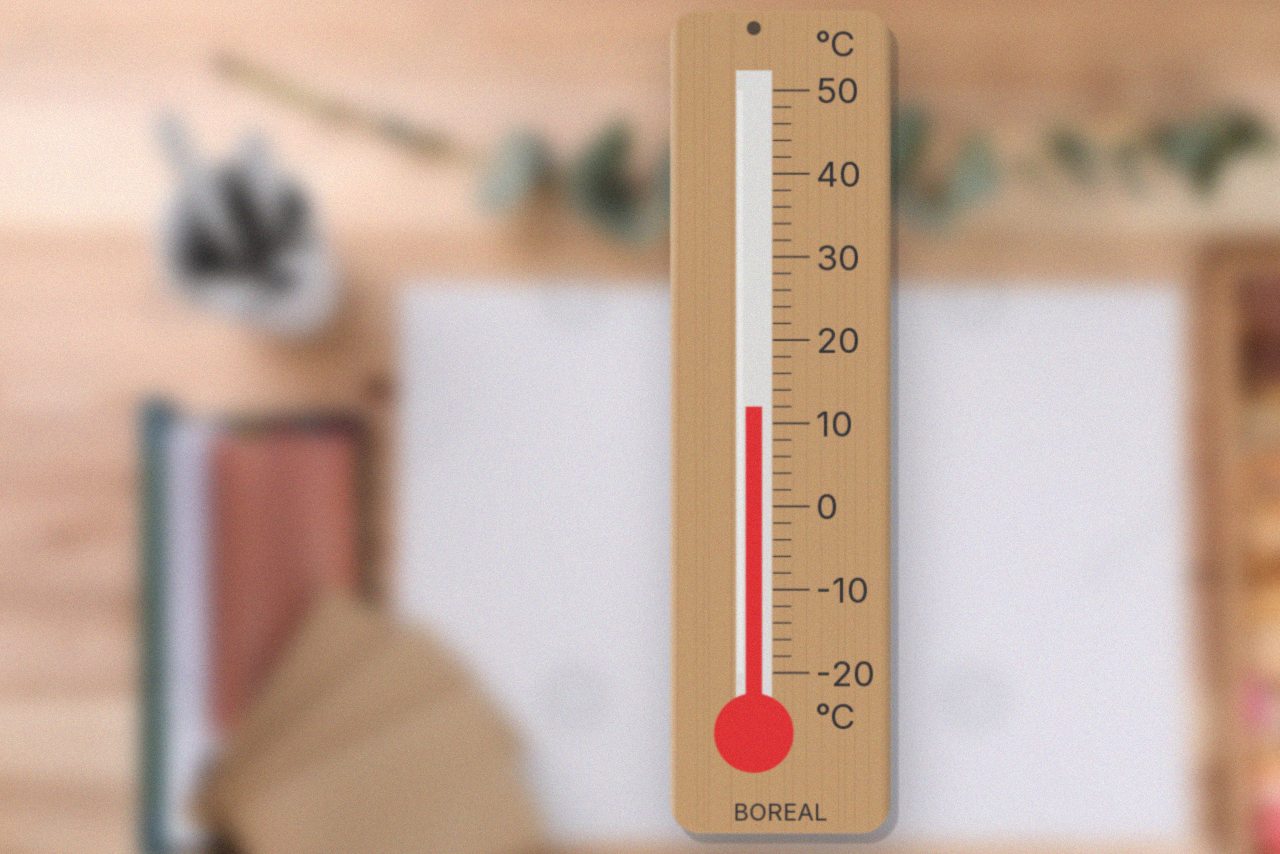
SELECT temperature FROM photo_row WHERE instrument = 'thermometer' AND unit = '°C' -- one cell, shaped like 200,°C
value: 12,°C
